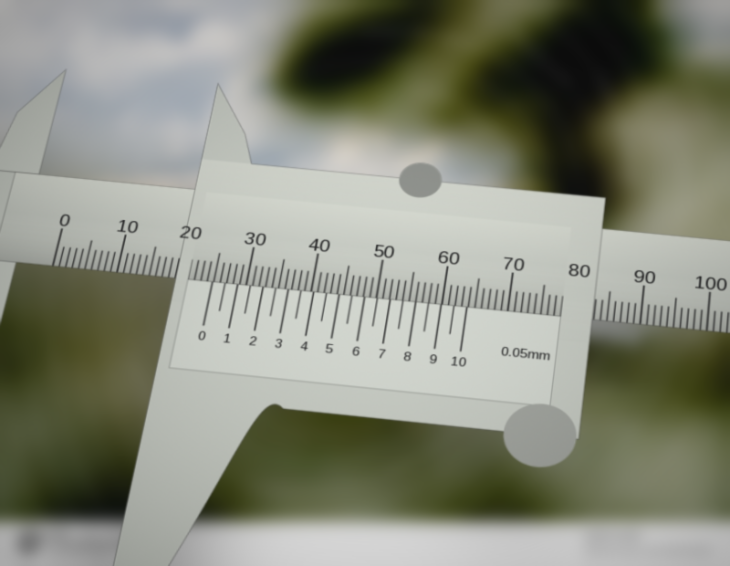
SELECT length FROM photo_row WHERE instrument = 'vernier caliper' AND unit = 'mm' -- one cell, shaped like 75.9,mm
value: 24.8,mm
